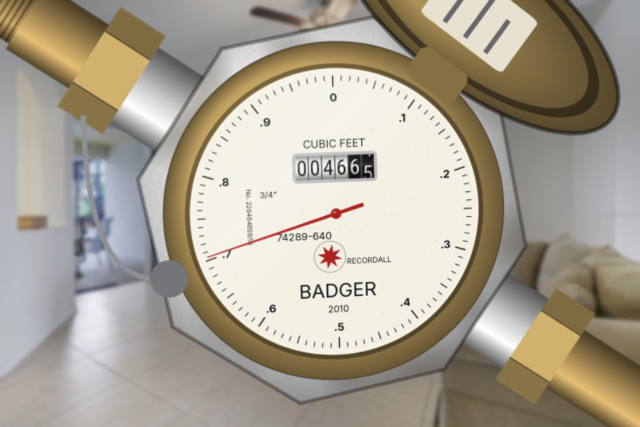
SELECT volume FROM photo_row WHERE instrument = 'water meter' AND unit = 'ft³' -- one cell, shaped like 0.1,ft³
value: 4664.70,ft³
